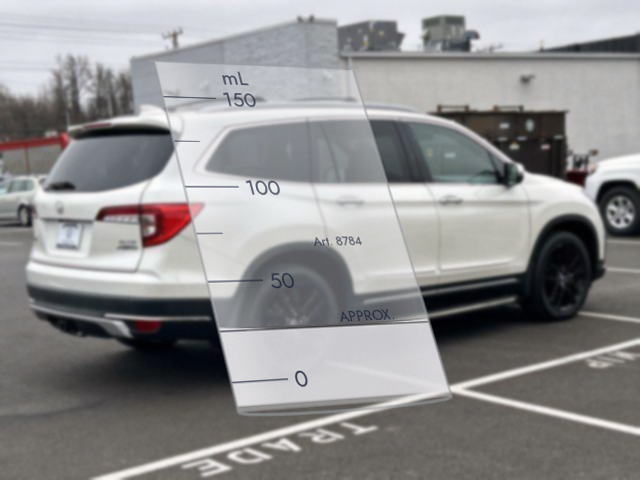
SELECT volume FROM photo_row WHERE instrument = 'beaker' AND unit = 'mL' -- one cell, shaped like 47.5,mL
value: 25,mL
